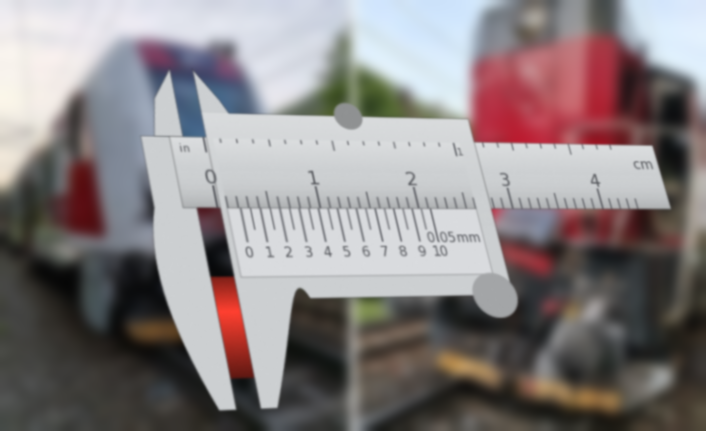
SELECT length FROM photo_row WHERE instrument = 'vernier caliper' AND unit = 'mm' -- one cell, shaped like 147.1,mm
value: 2.2,mm
